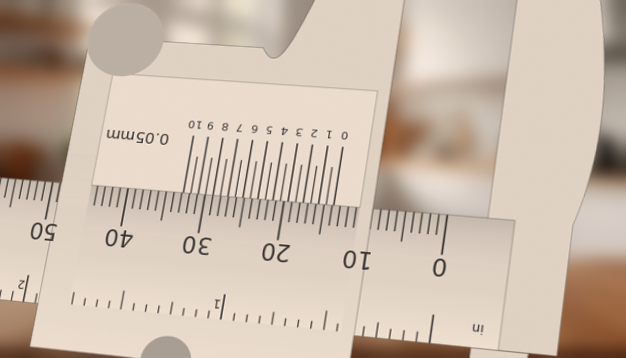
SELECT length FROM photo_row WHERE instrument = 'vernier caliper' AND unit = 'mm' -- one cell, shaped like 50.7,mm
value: 13.8,mm
